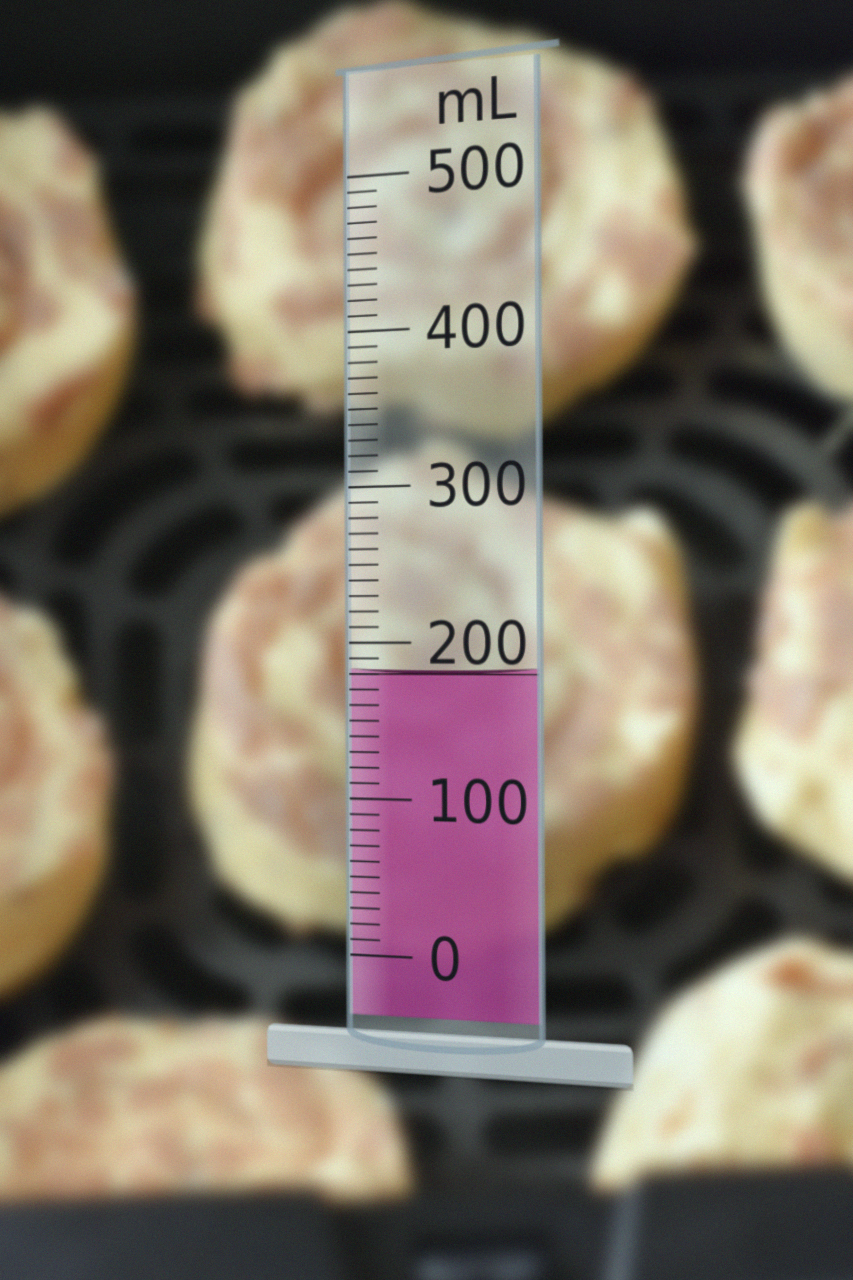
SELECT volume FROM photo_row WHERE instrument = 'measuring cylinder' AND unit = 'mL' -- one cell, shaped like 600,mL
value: 180,mL
